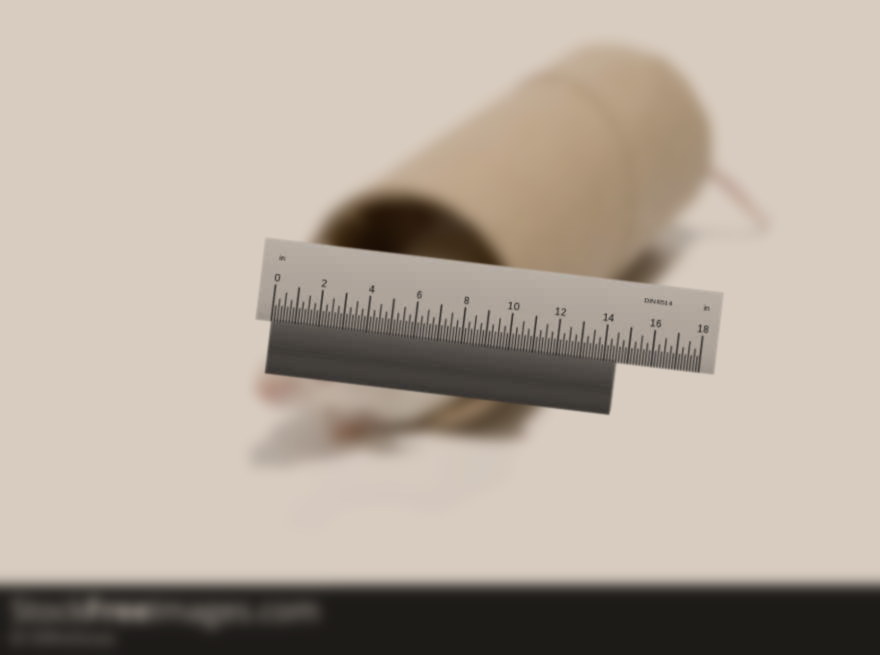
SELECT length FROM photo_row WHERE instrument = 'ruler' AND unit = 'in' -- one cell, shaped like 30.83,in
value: 14.5,in
